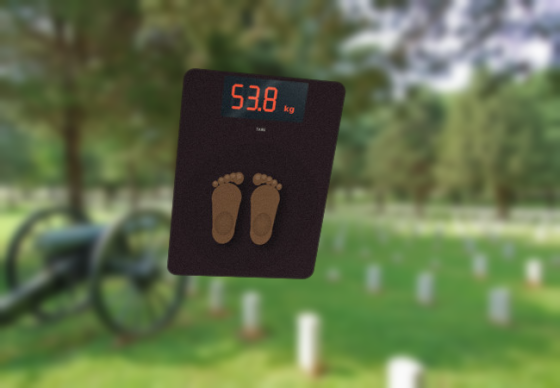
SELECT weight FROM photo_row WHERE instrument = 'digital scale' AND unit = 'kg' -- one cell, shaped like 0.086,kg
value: 53.8,kg
